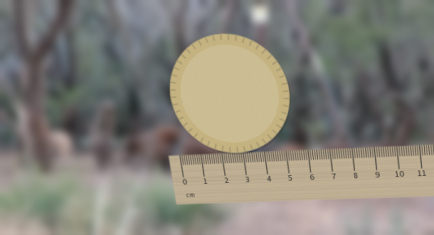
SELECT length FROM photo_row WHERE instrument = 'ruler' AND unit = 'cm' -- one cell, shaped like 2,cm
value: 5.5,cm
